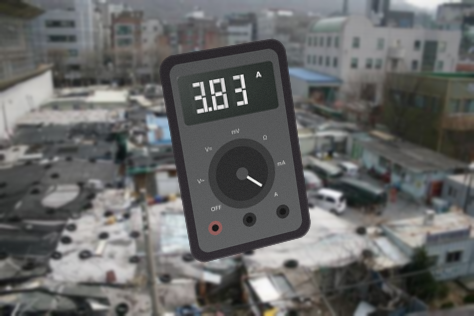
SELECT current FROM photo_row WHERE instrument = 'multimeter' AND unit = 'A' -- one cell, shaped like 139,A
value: 3.83,A
